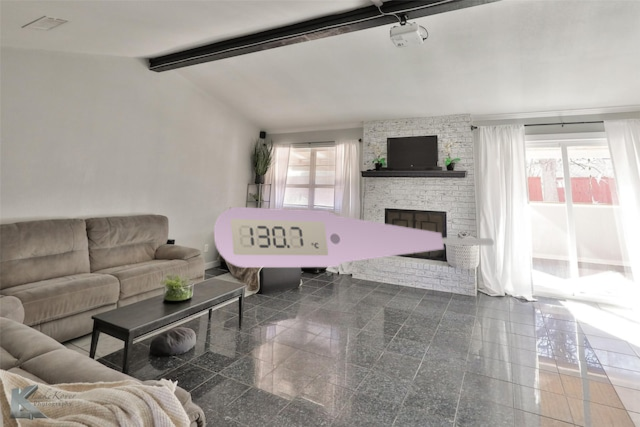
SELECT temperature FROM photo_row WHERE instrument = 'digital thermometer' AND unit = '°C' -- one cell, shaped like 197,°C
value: 130.7,°C
